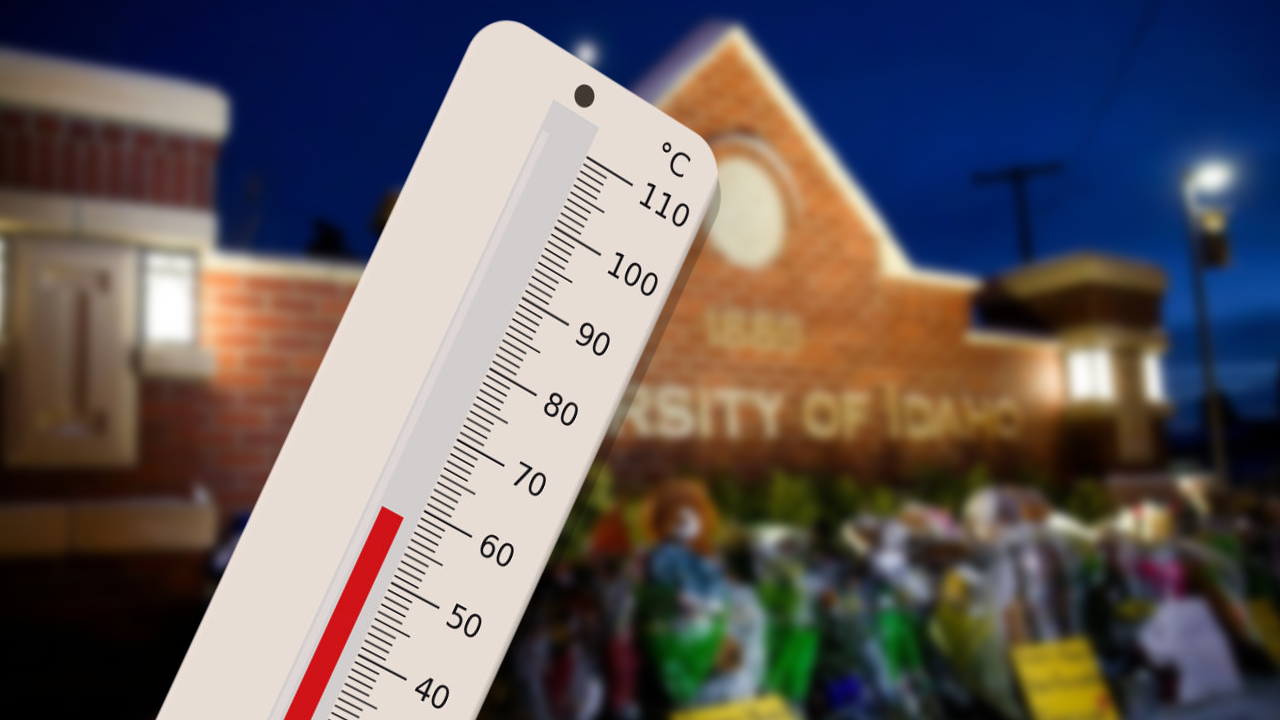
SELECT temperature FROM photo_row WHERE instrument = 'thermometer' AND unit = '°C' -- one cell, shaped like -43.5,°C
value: 58,°C
